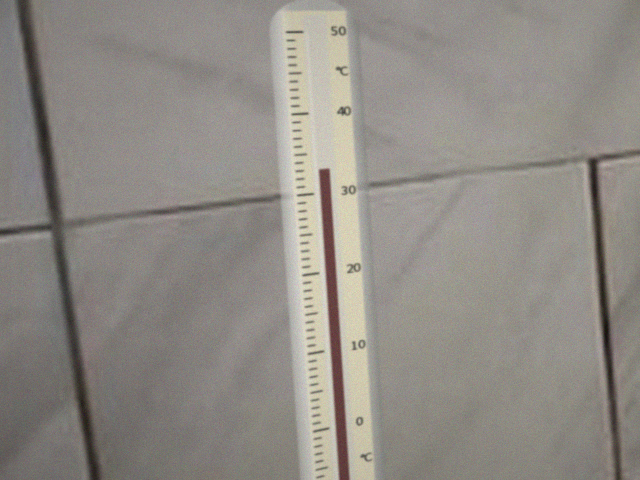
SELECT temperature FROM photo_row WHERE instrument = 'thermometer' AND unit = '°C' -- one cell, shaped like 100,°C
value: 33,°C
